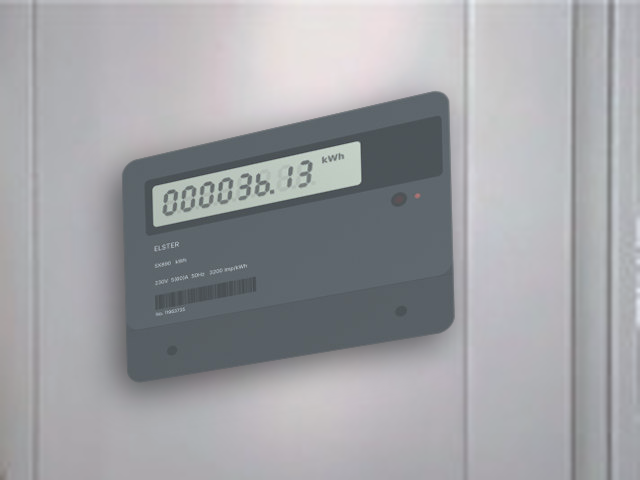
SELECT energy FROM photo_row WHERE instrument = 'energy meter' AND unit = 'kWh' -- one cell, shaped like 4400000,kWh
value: 36.13,kWh
